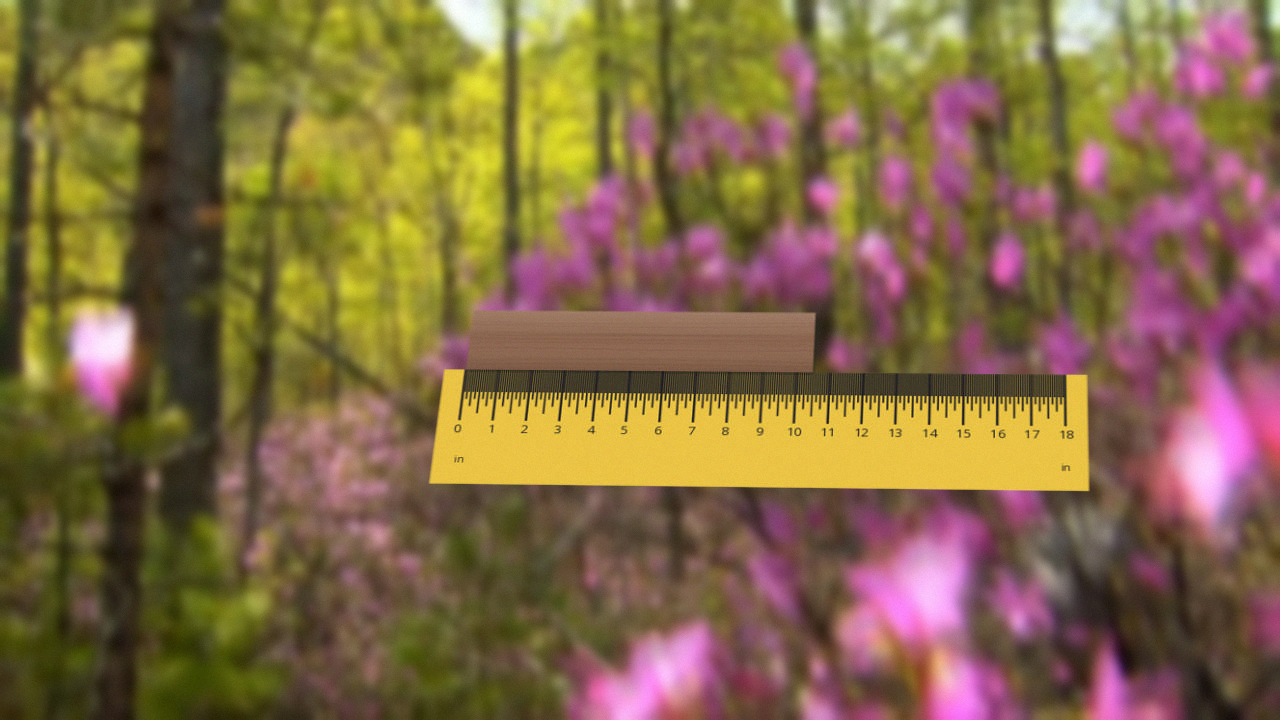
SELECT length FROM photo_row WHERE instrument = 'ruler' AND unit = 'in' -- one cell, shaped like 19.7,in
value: 10.5,in
